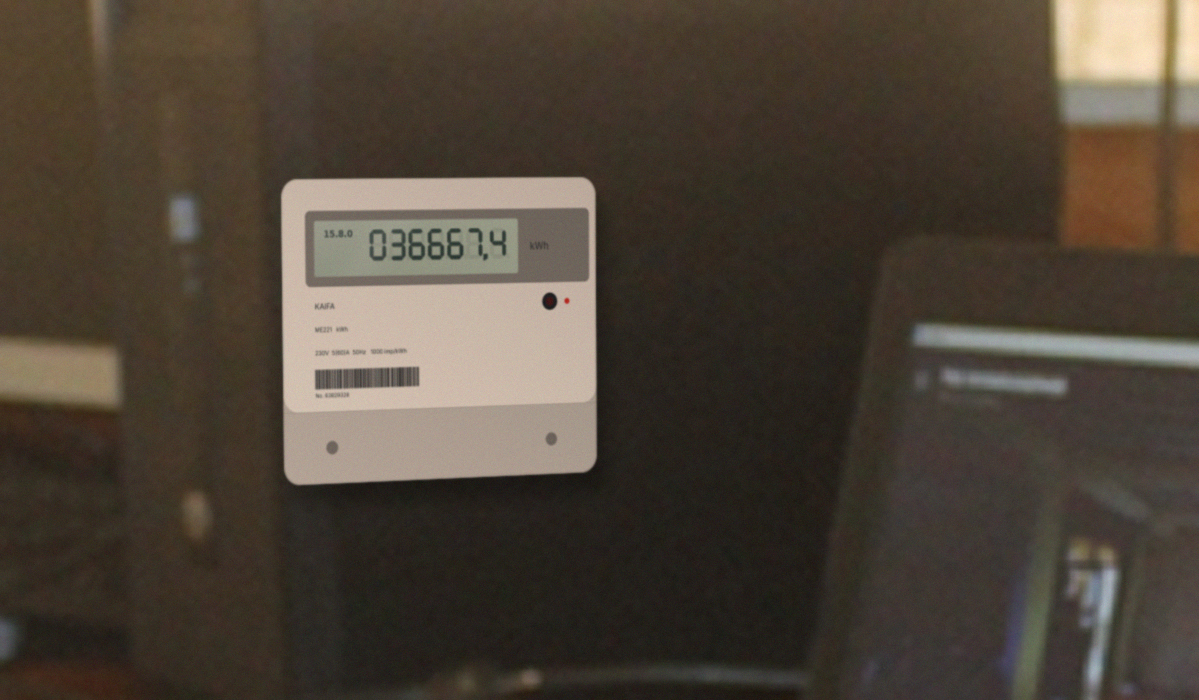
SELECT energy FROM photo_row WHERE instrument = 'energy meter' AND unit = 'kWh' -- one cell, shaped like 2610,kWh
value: 36667.4,kWh
